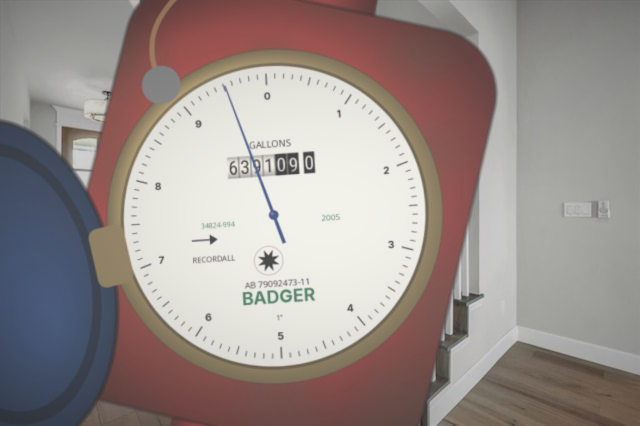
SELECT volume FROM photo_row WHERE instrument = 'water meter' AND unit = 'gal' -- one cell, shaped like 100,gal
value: 6391089.5,gal
